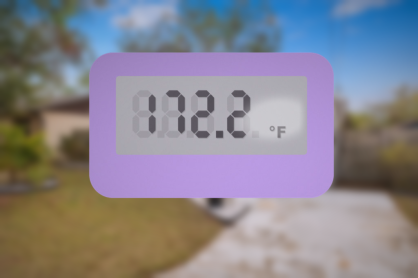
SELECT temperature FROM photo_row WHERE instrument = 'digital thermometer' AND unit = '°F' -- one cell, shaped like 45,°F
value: 172.2,°F
